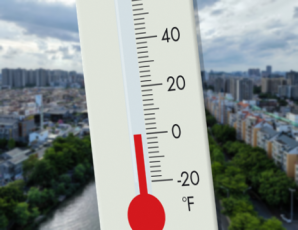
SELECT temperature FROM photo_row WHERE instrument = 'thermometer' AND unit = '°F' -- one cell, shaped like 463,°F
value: 0,°F
